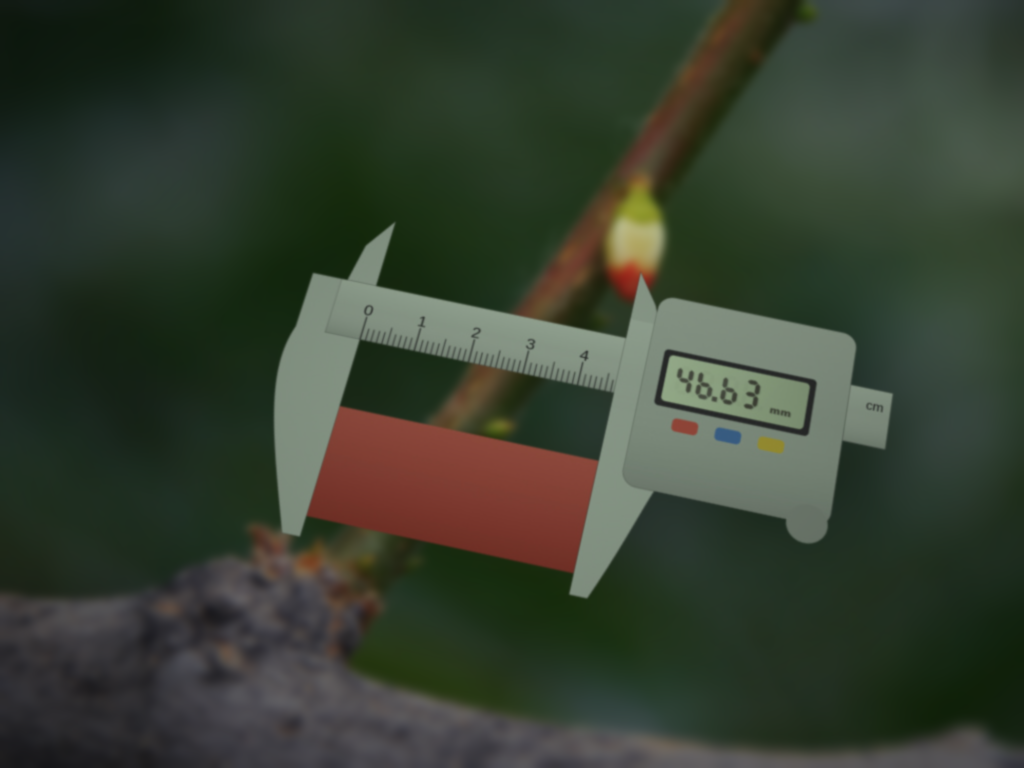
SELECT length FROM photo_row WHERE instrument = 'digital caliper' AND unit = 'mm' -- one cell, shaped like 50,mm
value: 46.63,mm
